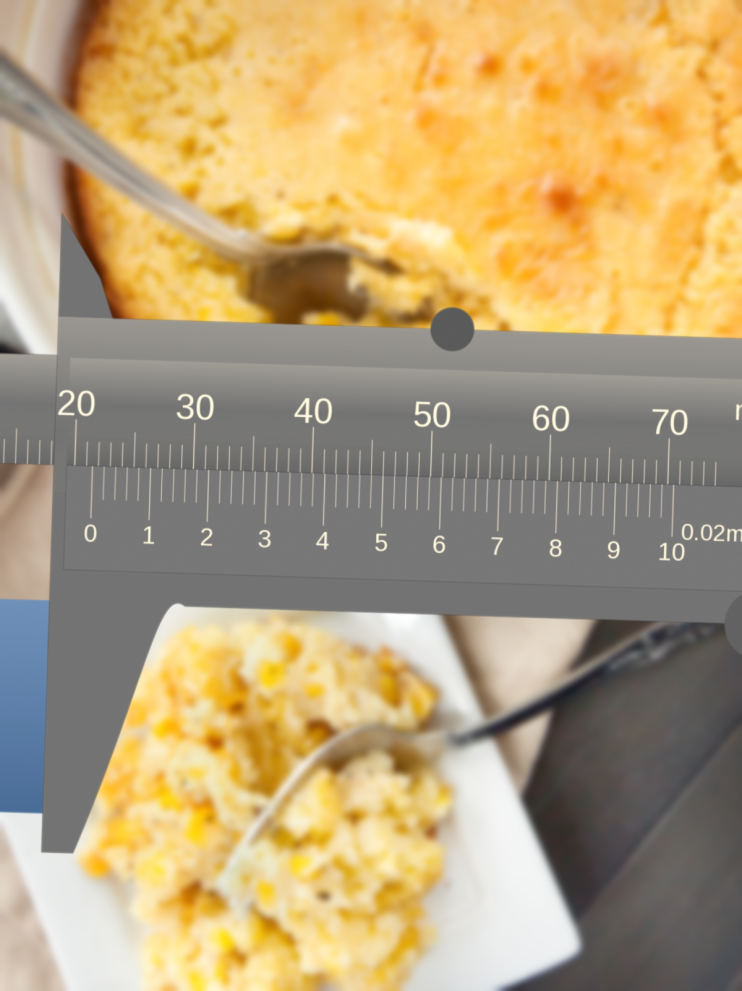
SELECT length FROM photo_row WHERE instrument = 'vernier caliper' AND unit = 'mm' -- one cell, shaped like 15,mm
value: 21.5,mm
